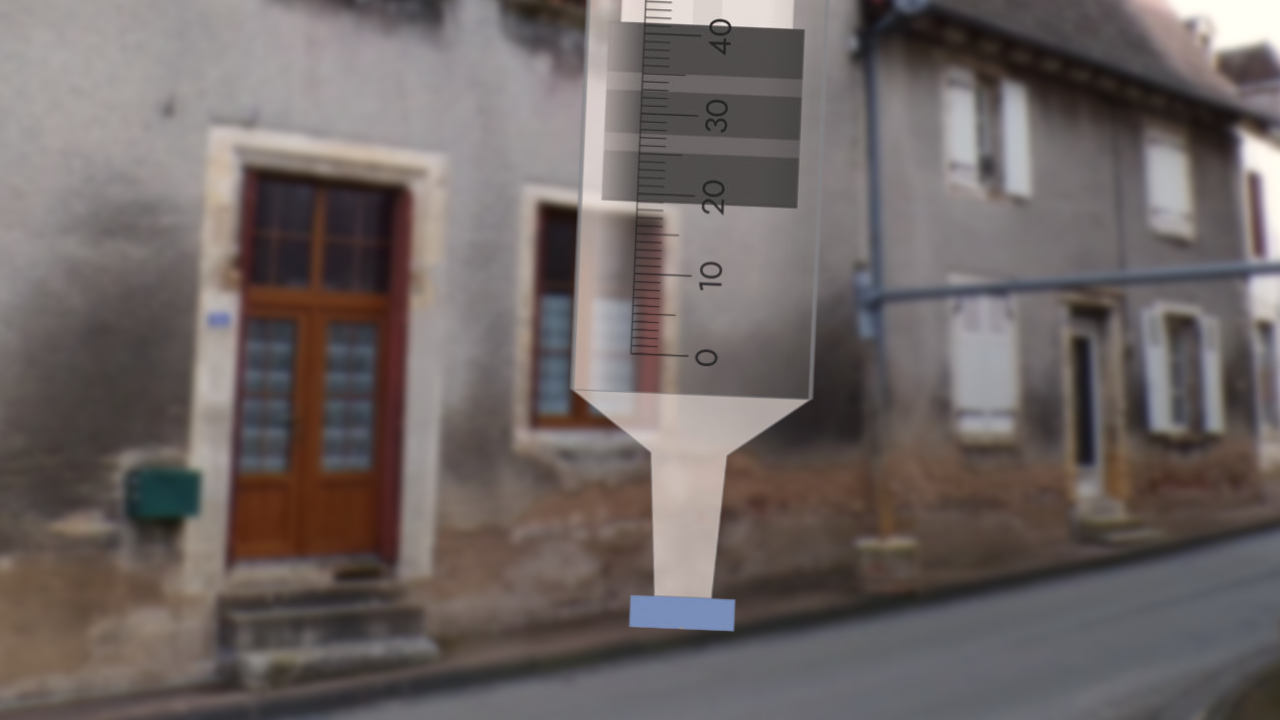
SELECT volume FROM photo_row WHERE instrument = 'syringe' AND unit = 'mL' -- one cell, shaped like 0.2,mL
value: 19,mL
